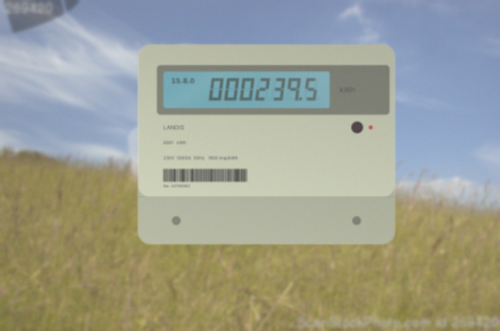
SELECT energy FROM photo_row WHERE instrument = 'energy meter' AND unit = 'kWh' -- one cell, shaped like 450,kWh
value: 239.5,kWh
